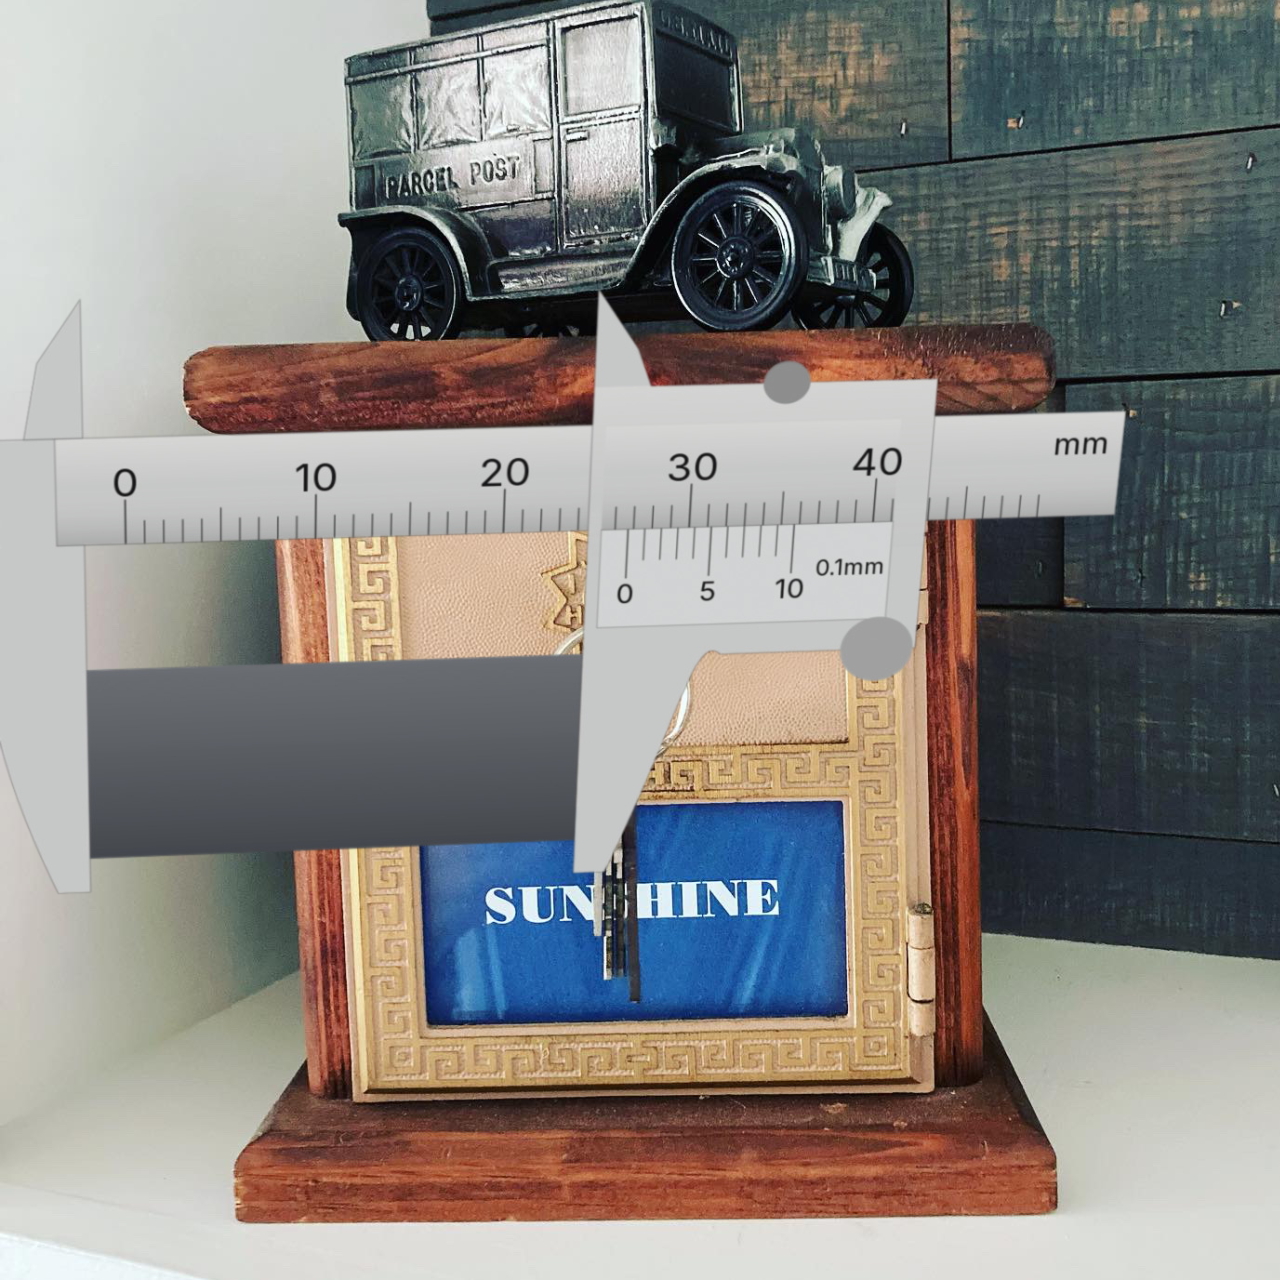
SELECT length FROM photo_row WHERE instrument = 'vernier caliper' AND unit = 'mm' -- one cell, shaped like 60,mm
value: 26.7,mm
